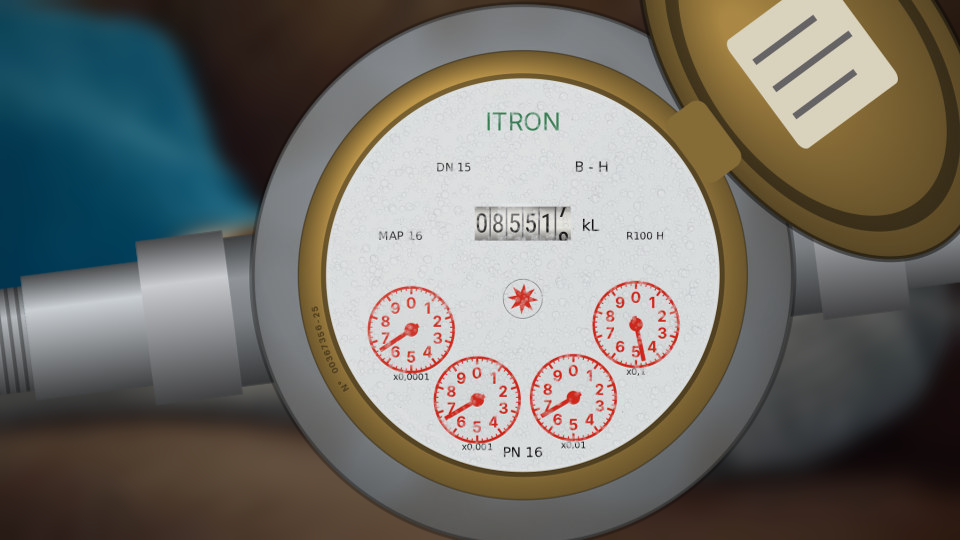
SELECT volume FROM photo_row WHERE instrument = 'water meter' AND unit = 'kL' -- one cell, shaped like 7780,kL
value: 85517.4666,kL
